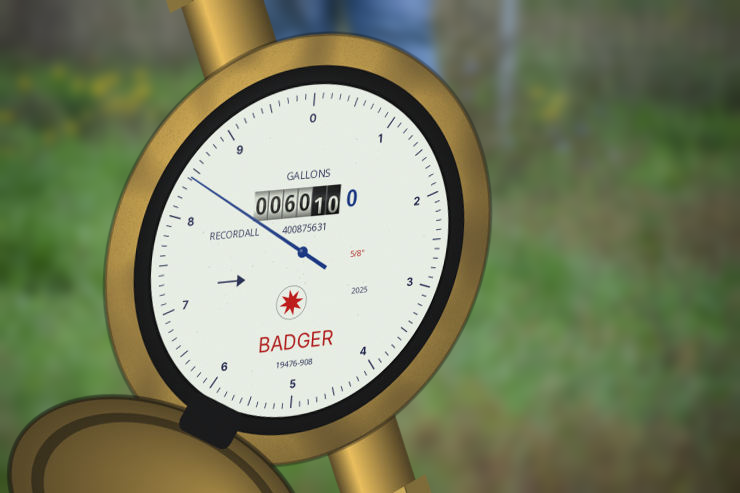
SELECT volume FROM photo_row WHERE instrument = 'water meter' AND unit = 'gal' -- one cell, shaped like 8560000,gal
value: 60098.4,gal
